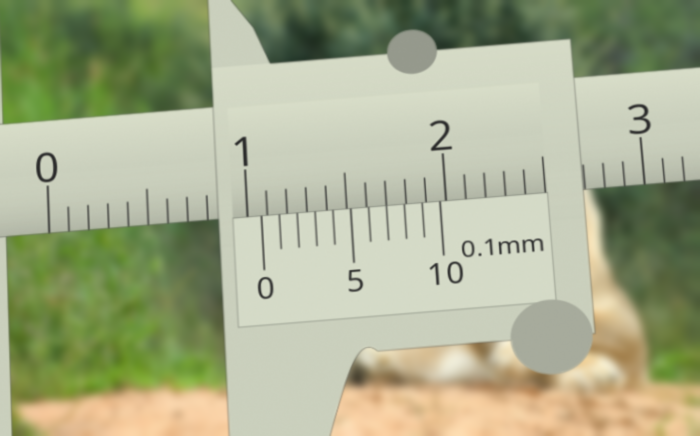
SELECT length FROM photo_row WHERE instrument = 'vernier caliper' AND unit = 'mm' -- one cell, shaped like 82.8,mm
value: 10.7,mm
